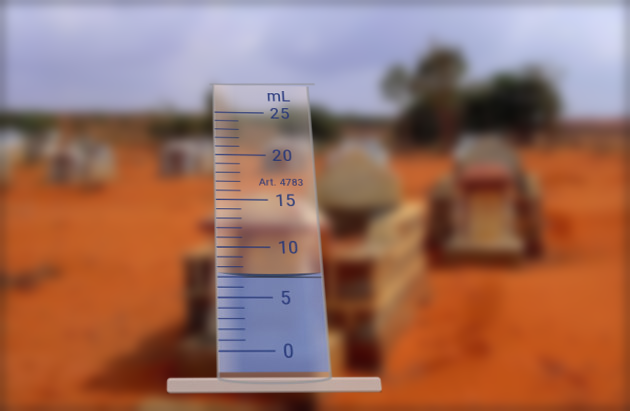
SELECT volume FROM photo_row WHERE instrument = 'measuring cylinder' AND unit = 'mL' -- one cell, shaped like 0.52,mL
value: 7,mL
